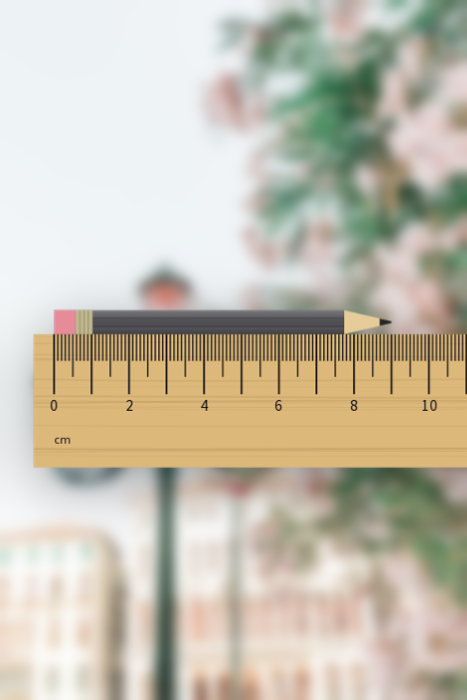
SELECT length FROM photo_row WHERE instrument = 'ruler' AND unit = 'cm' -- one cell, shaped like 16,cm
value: 9,cm
